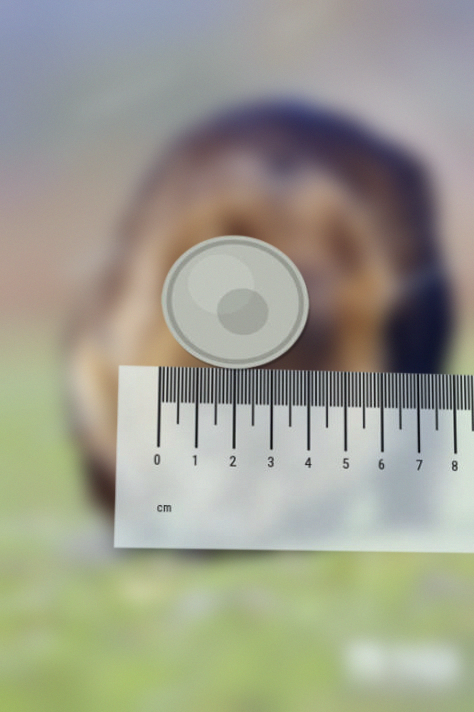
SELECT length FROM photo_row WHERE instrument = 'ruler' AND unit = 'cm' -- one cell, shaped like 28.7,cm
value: 4,cm
